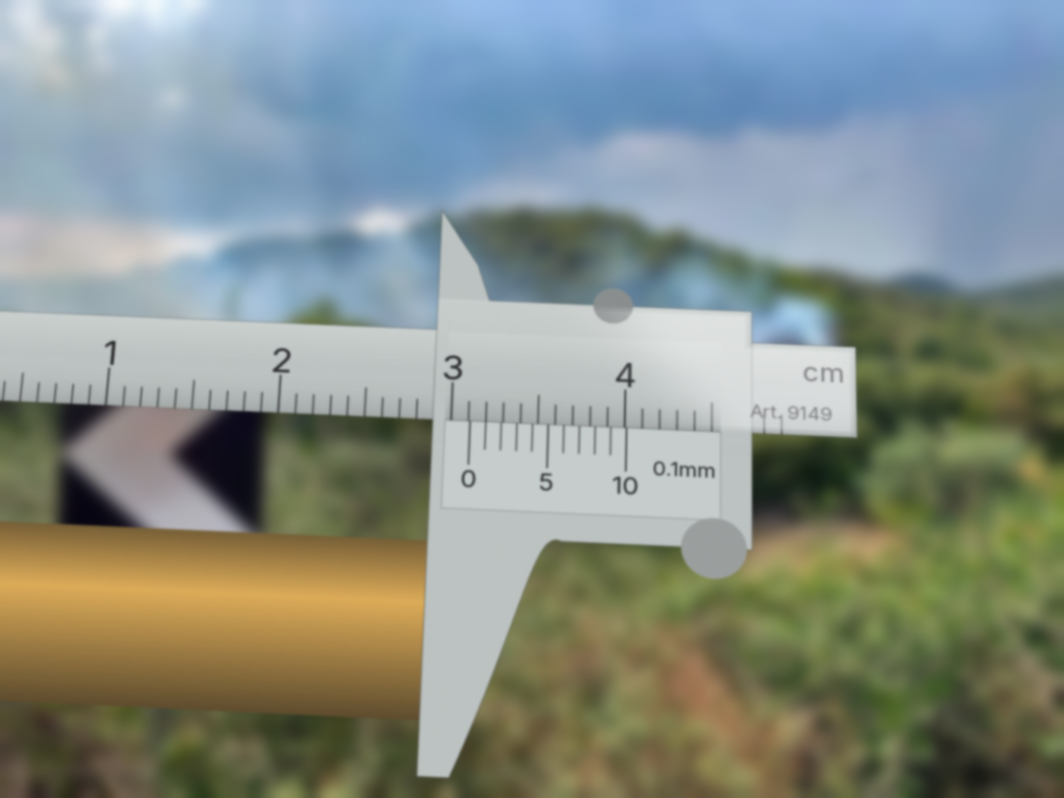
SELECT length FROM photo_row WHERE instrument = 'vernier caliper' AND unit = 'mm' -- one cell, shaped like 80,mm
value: 31.1,mm
